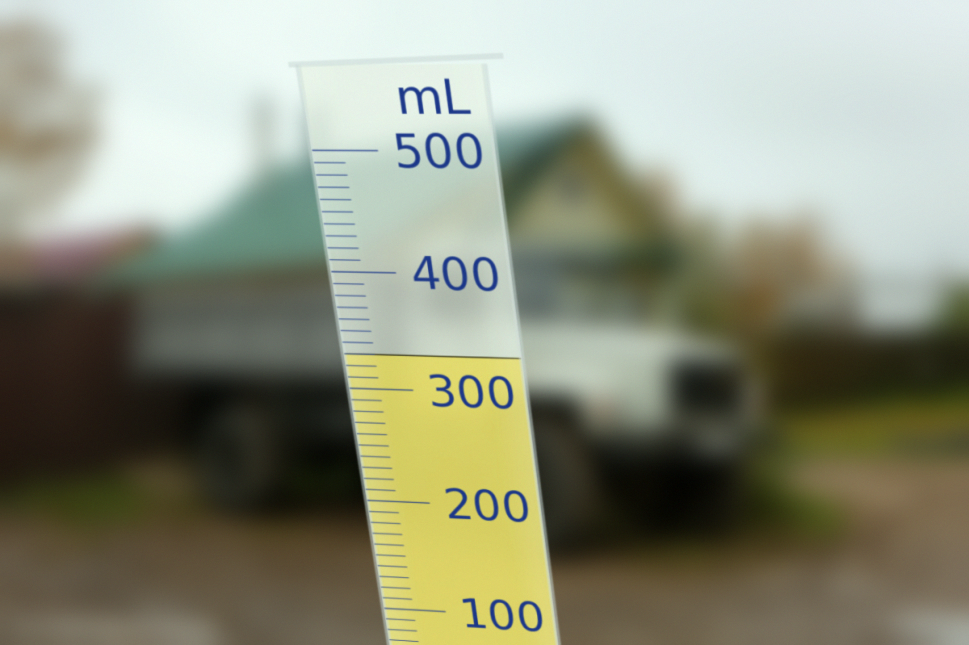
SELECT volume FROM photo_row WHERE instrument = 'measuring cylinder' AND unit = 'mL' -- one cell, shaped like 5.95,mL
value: 330,mL
